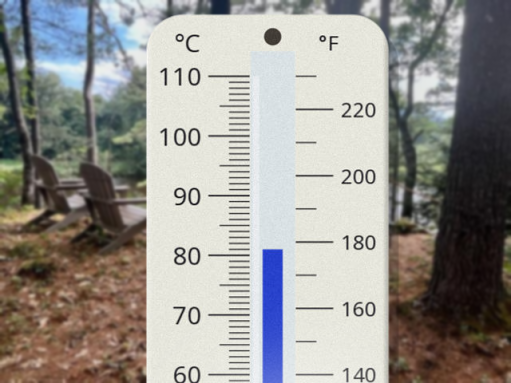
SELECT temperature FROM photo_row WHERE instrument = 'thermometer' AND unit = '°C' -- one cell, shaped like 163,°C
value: 81,°C
